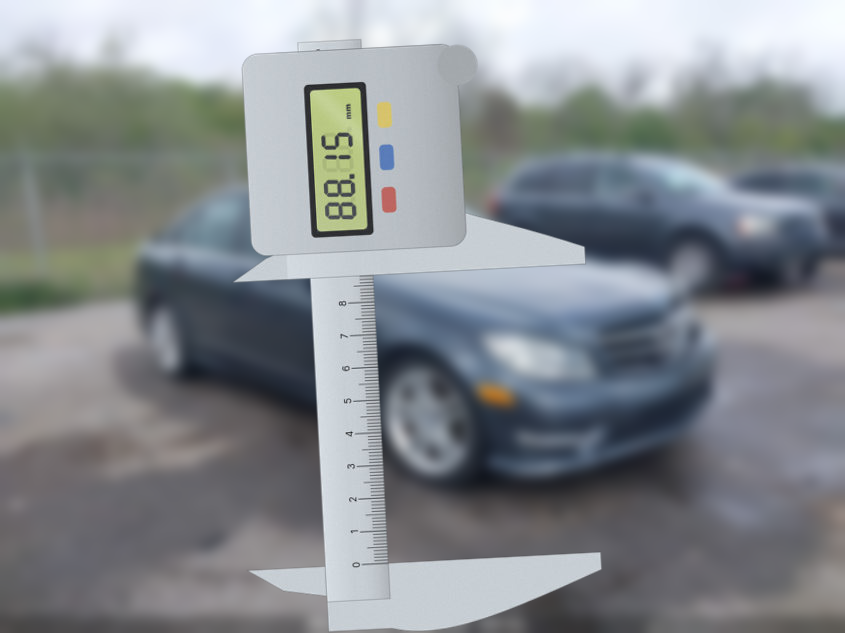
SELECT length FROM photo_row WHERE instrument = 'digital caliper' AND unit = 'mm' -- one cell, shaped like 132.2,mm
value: 88.15,mm
